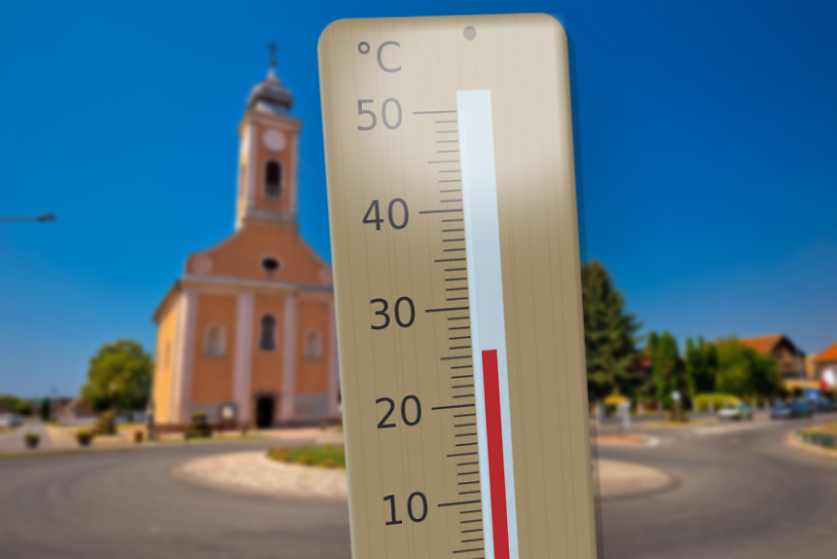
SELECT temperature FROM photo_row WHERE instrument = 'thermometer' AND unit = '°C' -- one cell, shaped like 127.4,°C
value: 25.5,°C
